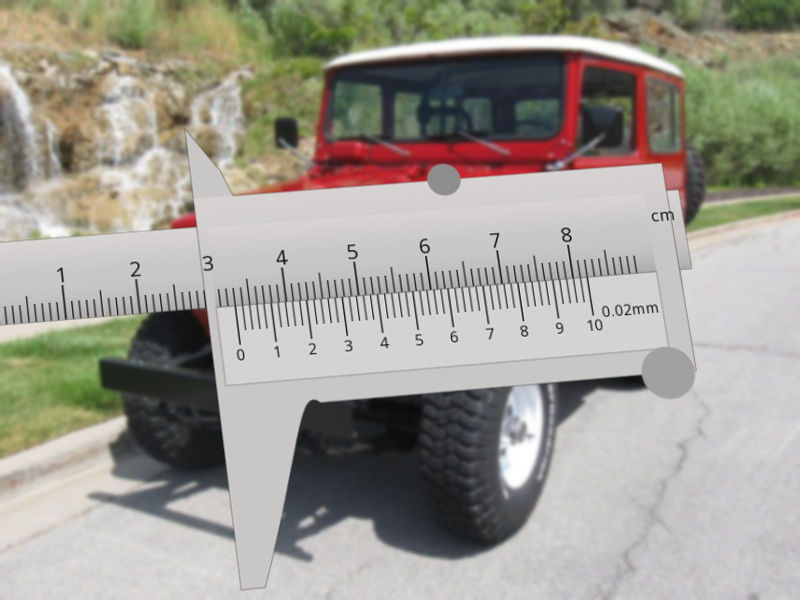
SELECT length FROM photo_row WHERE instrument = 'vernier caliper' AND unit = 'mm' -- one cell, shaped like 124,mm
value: 33.0,mm
